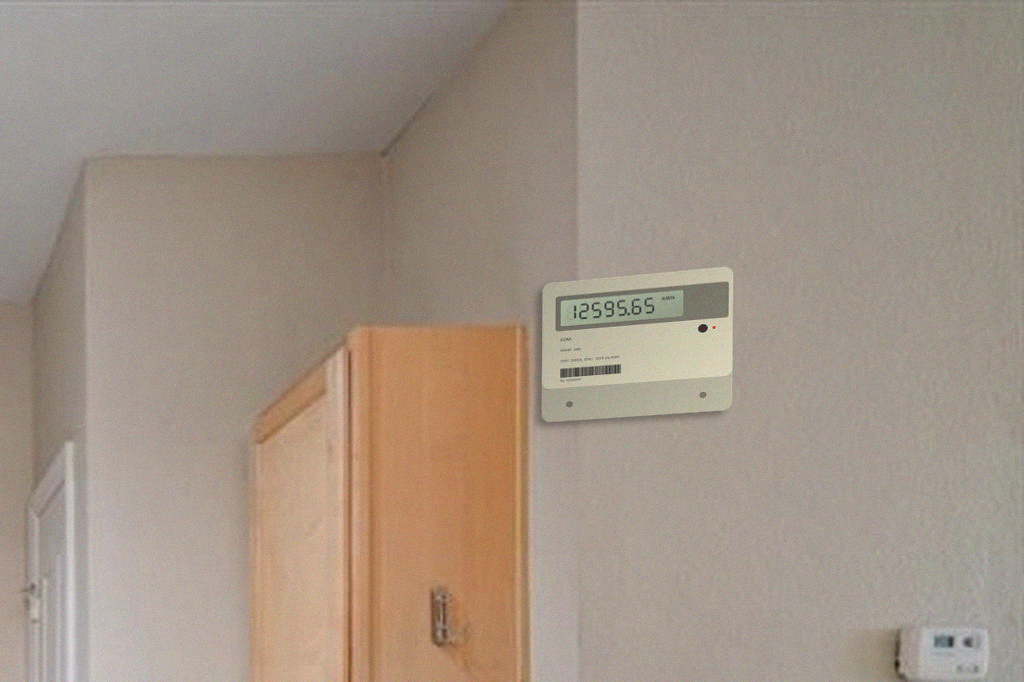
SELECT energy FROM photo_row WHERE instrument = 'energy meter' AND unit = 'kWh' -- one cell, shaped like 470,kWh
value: 12595.65,kWh
